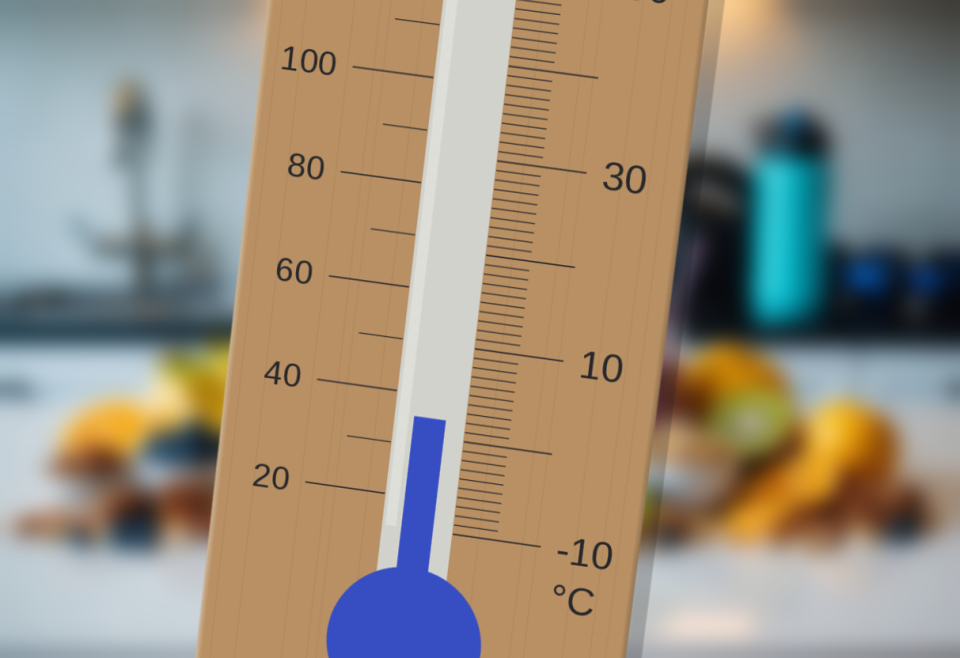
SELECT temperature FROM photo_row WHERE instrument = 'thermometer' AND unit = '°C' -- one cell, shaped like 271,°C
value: 2,°C
